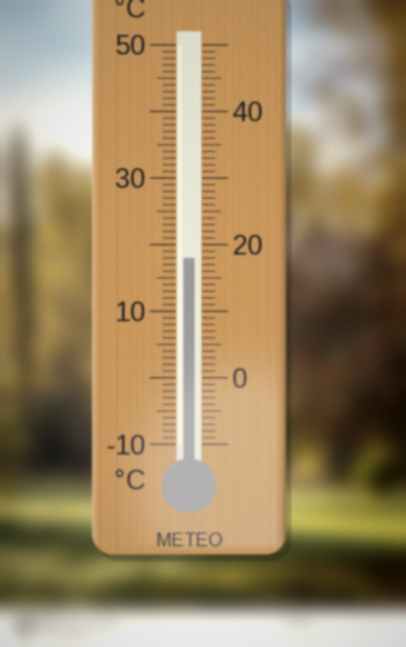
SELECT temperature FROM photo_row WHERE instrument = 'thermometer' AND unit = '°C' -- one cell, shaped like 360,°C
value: 18,°C
